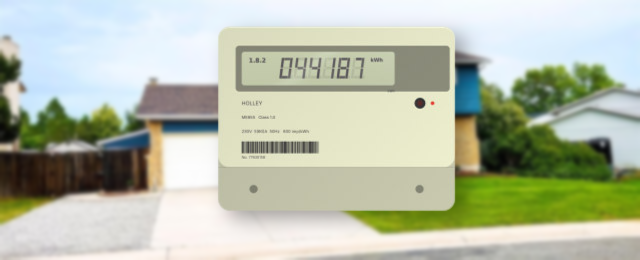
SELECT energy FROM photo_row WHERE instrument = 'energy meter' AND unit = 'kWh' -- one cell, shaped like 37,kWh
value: 44187,kWh
